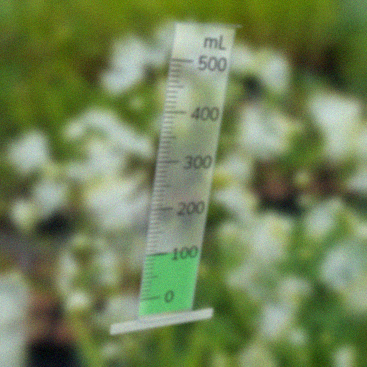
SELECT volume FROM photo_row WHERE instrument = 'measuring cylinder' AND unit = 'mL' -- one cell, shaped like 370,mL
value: 100,mL
